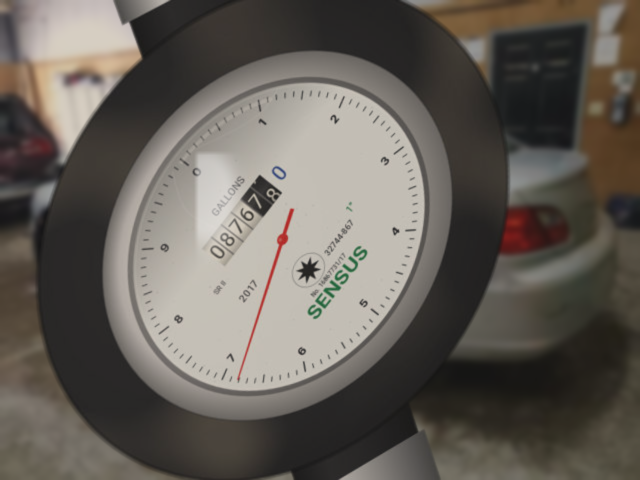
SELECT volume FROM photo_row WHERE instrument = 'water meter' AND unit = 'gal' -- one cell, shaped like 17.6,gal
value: 876776.8,gal
